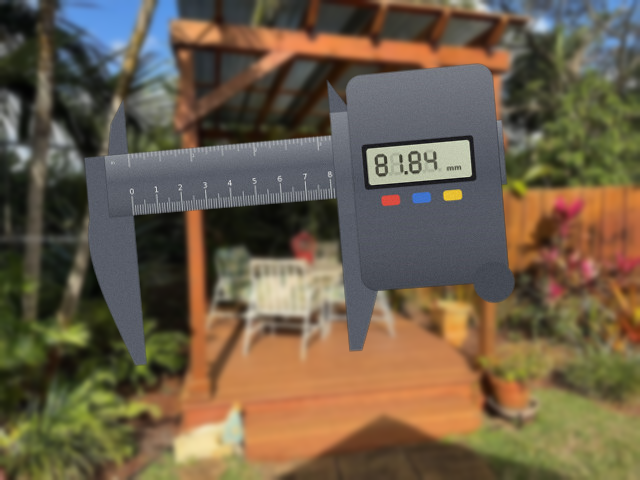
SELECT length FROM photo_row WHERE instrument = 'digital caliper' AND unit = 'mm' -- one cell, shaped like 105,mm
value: 81.84,mm
